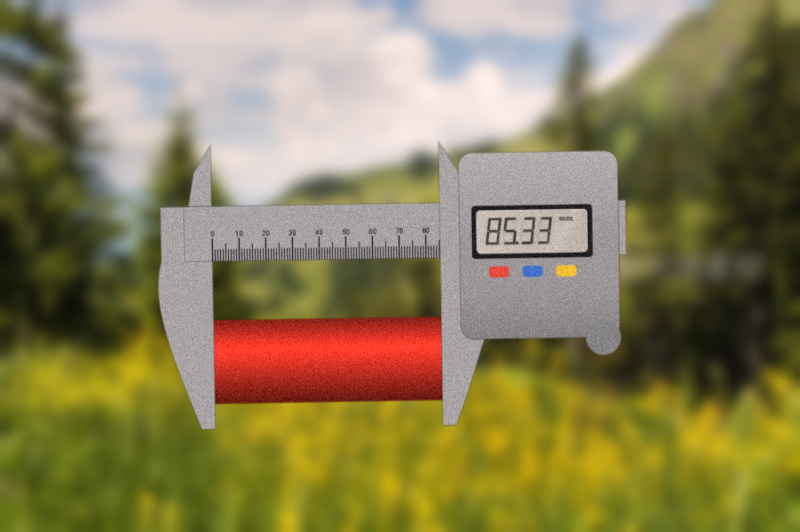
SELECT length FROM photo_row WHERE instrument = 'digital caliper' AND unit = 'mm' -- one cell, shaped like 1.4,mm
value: 85.33,mm
